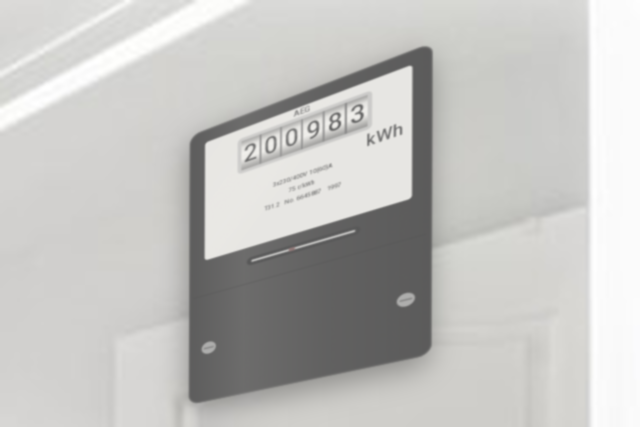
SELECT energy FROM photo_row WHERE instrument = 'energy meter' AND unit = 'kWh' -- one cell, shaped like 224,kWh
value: 200983,kWh
